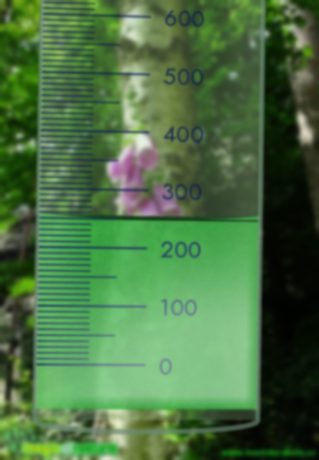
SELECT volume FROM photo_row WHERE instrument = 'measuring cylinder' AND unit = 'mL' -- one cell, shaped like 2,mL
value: 250,mL
